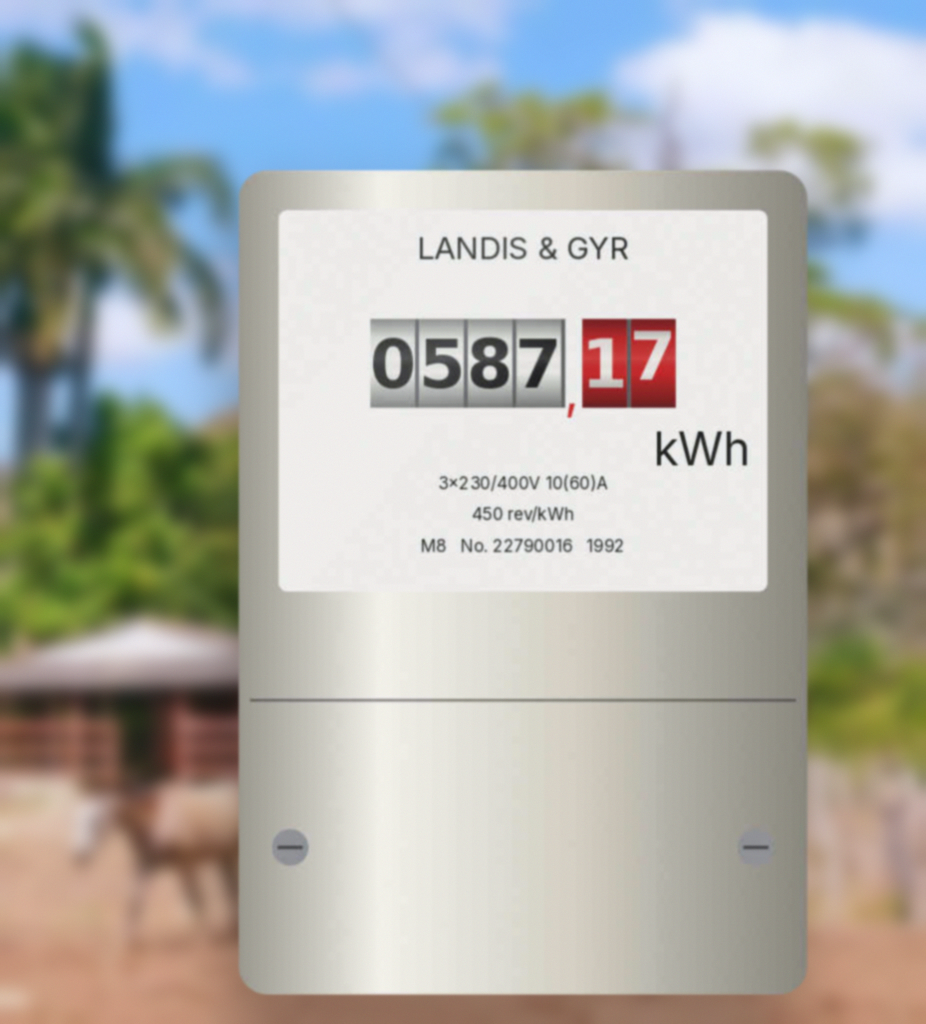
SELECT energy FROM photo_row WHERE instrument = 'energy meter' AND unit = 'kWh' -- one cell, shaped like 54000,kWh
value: 587.17,kWh
